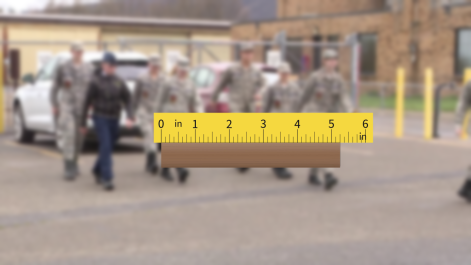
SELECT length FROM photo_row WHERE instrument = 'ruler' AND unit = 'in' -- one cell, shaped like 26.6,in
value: 5.25,in
